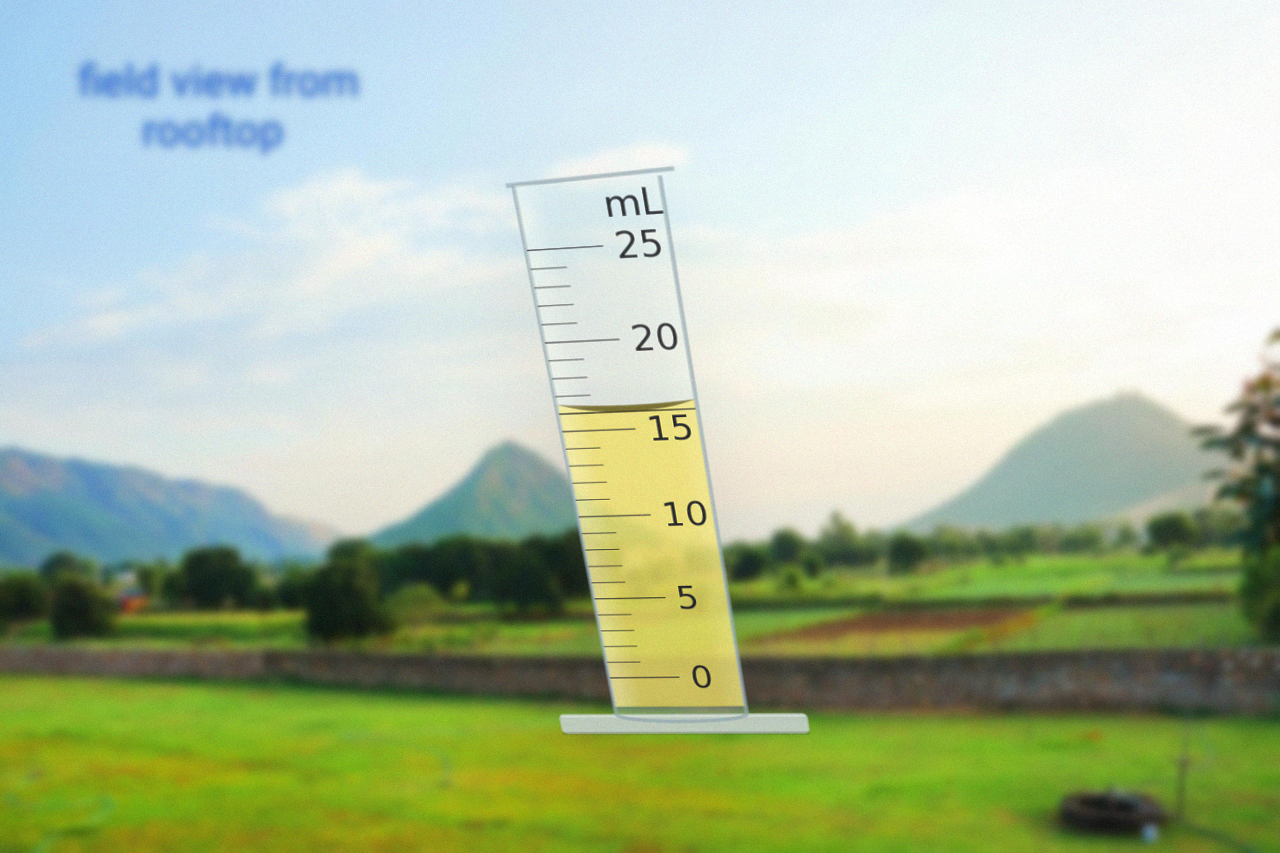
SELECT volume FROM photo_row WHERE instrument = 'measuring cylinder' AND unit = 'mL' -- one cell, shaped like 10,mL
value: 16,mL
